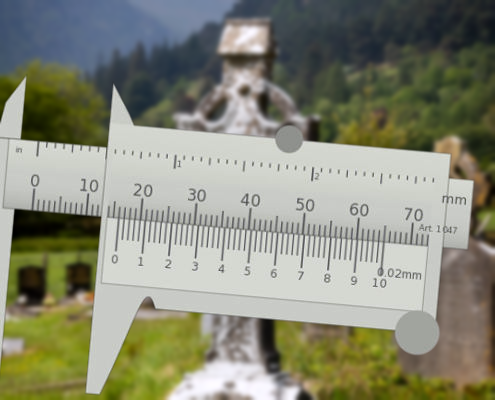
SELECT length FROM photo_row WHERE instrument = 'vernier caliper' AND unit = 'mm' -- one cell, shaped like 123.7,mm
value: 16.0,mm
